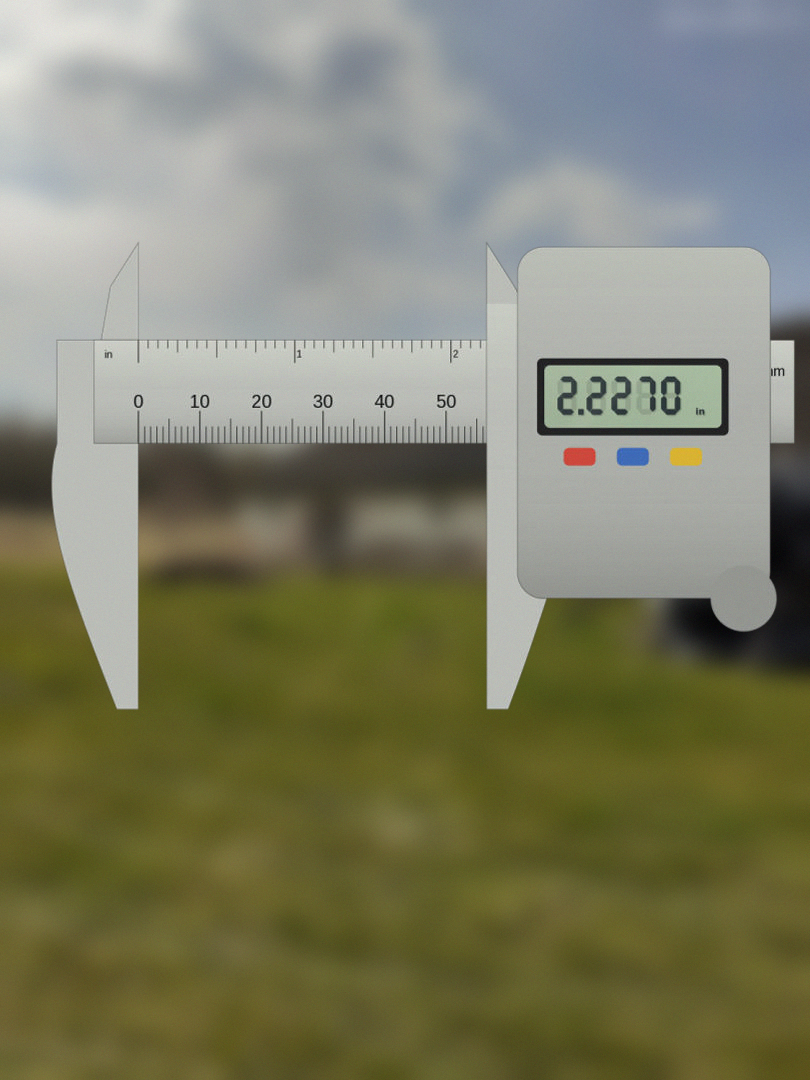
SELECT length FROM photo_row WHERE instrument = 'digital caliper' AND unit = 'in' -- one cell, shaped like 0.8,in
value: 2.2270,in
